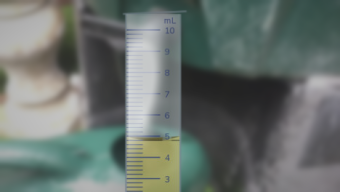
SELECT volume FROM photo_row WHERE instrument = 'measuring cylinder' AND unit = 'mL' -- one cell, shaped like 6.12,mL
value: 4.8,mL
